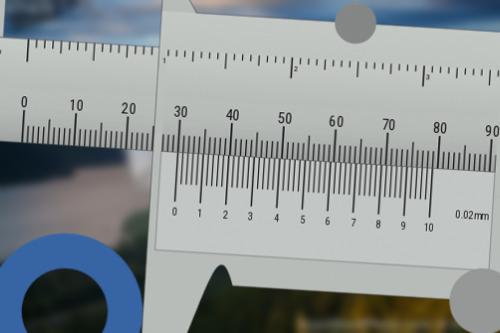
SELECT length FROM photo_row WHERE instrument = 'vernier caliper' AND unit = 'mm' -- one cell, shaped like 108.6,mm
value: 30.0,mm
